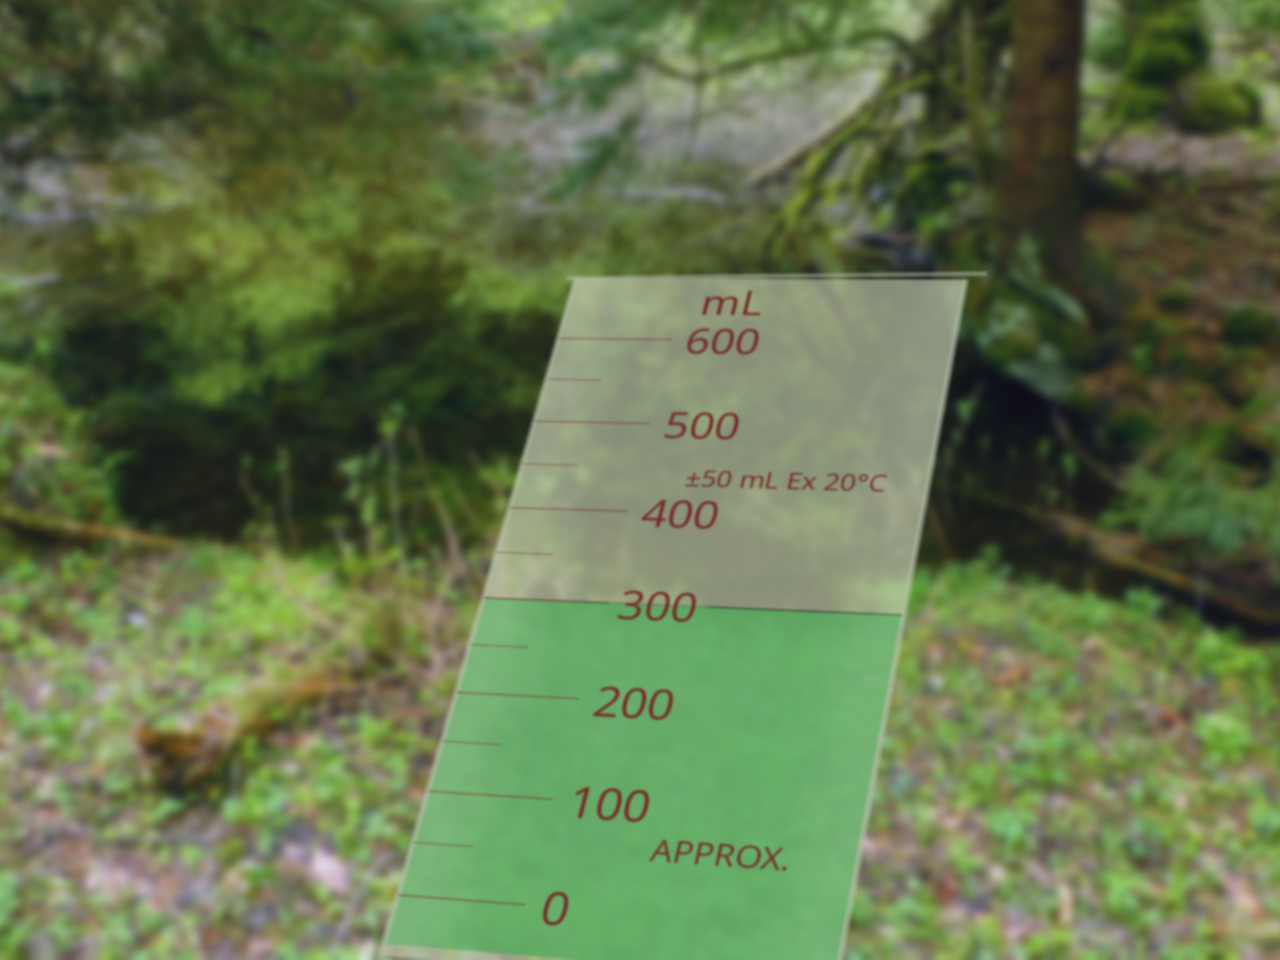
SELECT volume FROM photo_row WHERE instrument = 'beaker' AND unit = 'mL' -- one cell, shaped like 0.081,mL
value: 300,mL
